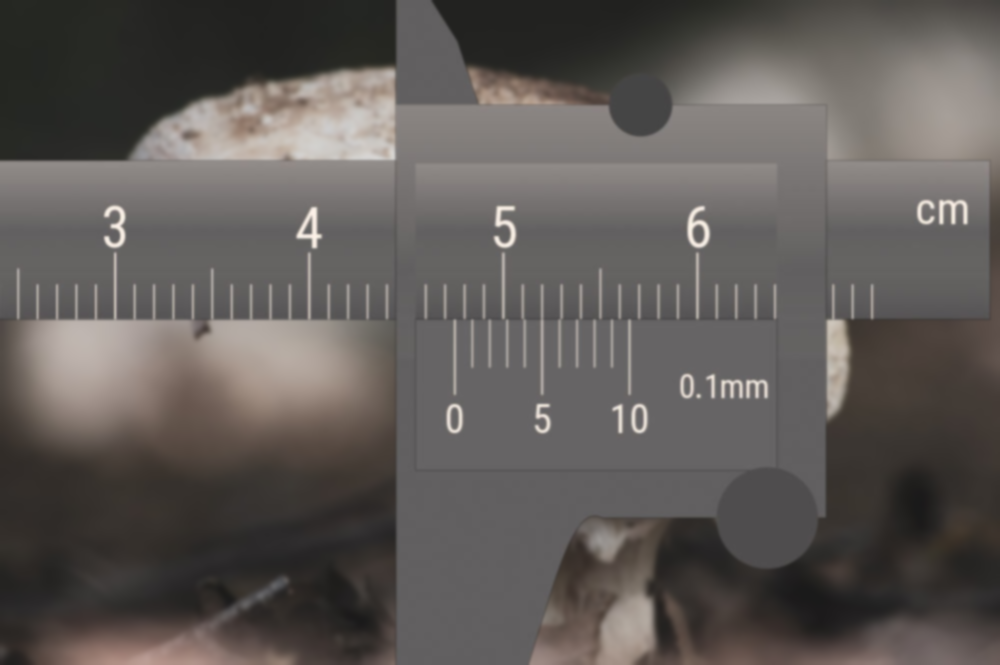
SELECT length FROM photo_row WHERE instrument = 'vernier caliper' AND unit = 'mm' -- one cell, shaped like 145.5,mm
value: 47.5,mm
